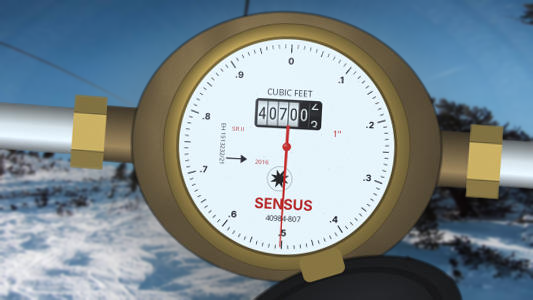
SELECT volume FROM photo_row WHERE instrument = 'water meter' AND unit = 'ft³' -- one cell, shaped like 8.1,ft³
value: 407002.50,ft³
